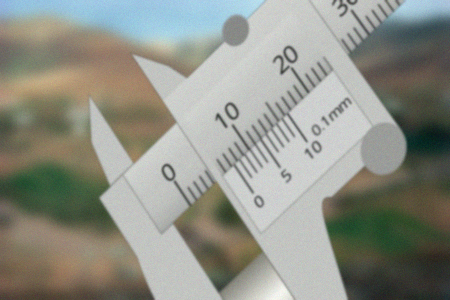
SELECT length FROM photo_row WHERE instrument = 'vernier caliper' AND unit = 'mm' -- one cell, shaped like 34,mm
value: 7.4,mm
